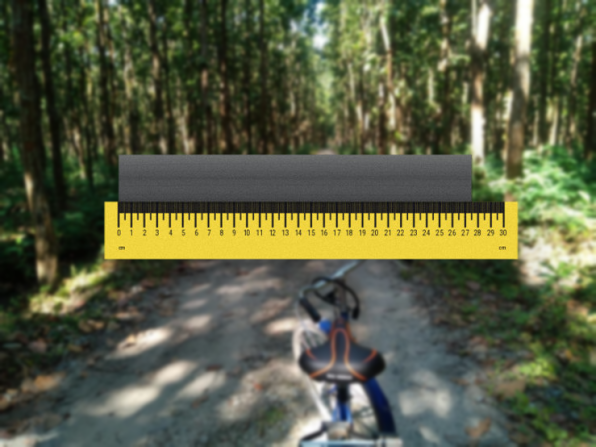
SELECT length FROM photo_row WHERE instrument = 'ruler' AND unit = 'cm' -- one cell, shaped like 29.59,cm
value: 27.5,cm
